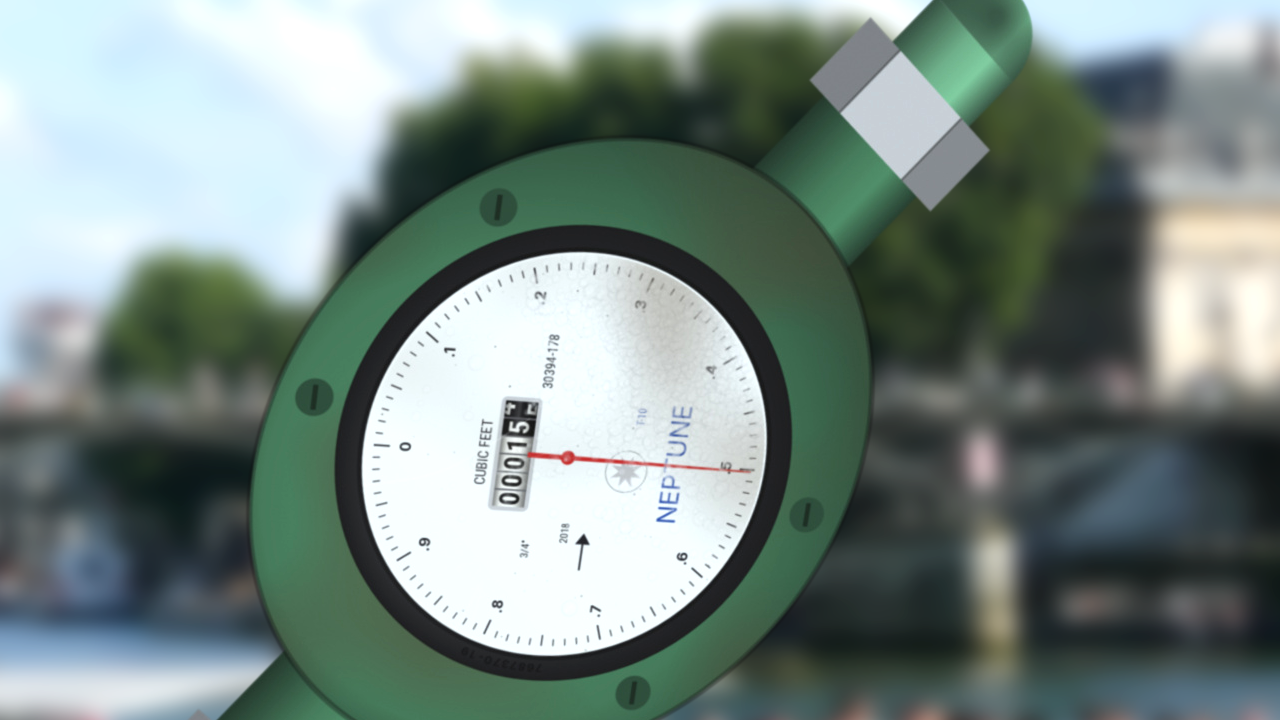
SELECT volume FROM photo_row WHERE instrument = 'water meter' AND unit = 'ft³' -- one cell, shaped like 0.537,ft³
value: 154.50,ft³
